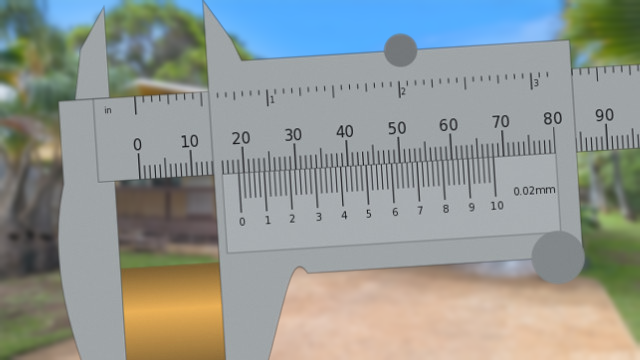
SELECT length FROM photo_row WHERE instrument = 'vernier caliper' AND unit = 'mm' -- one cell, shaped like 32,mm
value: 19.0,mm
